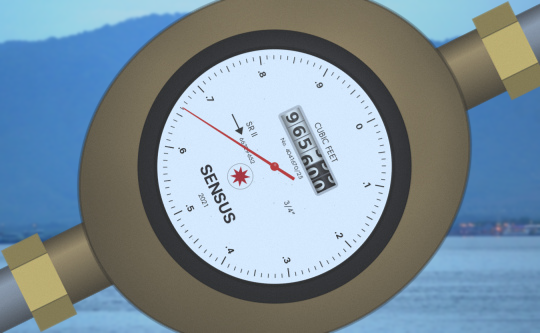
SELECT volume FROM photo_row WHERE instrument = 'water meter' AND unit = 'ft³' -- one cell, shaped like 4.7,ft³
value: 965599.66,ft³
